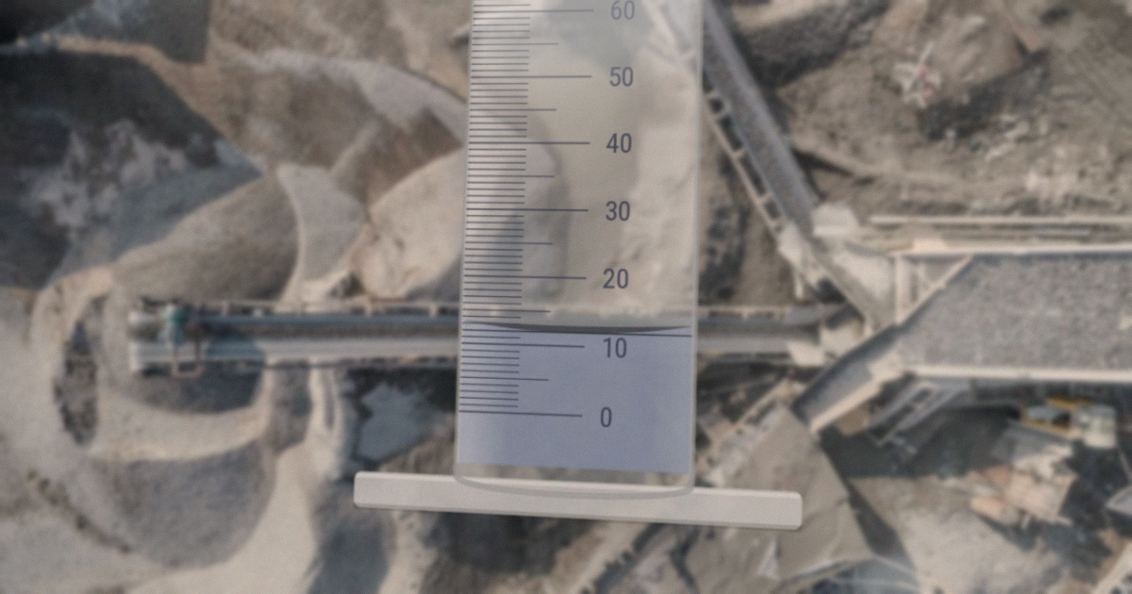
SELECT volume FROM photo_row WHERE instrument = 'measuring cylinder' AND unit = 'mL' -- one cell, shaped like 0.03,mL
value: 12,mL
